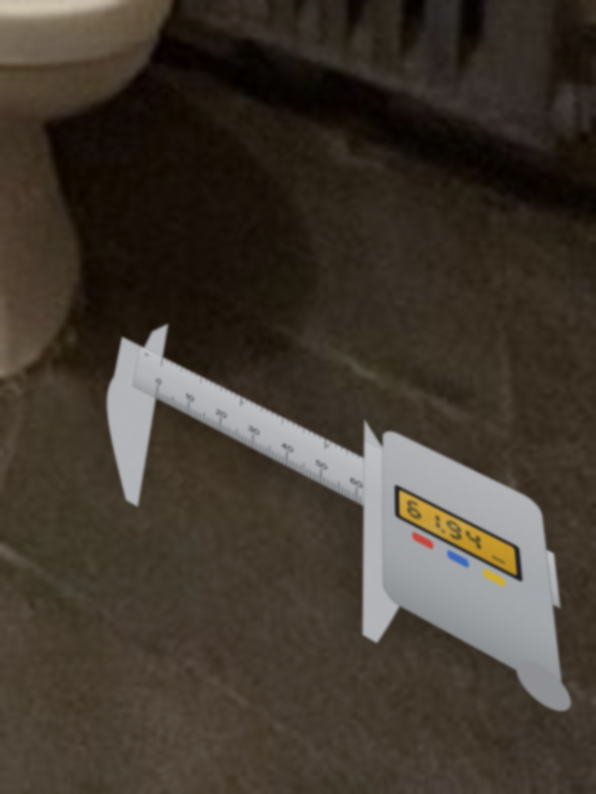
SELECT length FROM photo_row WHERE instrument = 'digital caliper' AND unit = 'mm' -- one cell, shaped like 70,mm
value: 61.94,mm
